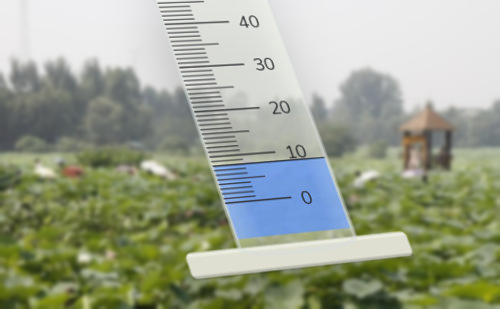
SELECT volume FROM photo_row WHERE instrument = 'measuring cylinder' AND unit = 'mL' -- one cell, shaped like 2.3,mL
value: 8,mL
